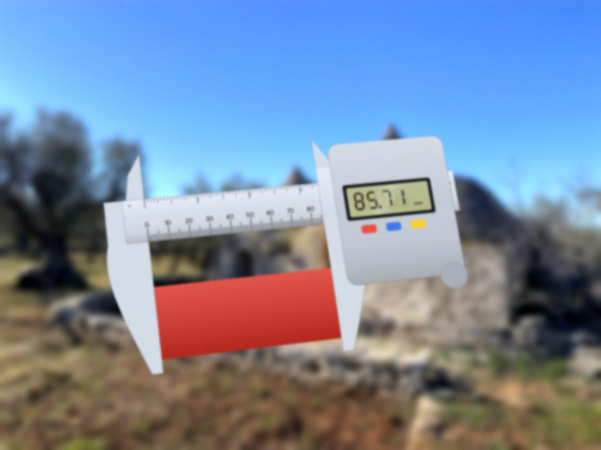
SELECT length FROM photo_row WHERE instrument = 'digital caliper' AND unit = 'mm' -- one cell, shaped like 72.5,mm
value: 85.71,mm
